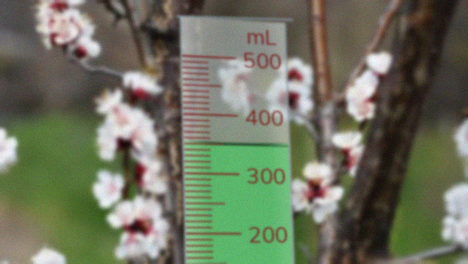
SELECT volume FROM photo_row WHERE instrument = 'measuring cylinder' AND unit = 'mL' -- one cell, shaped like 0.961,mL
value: 350,mL
